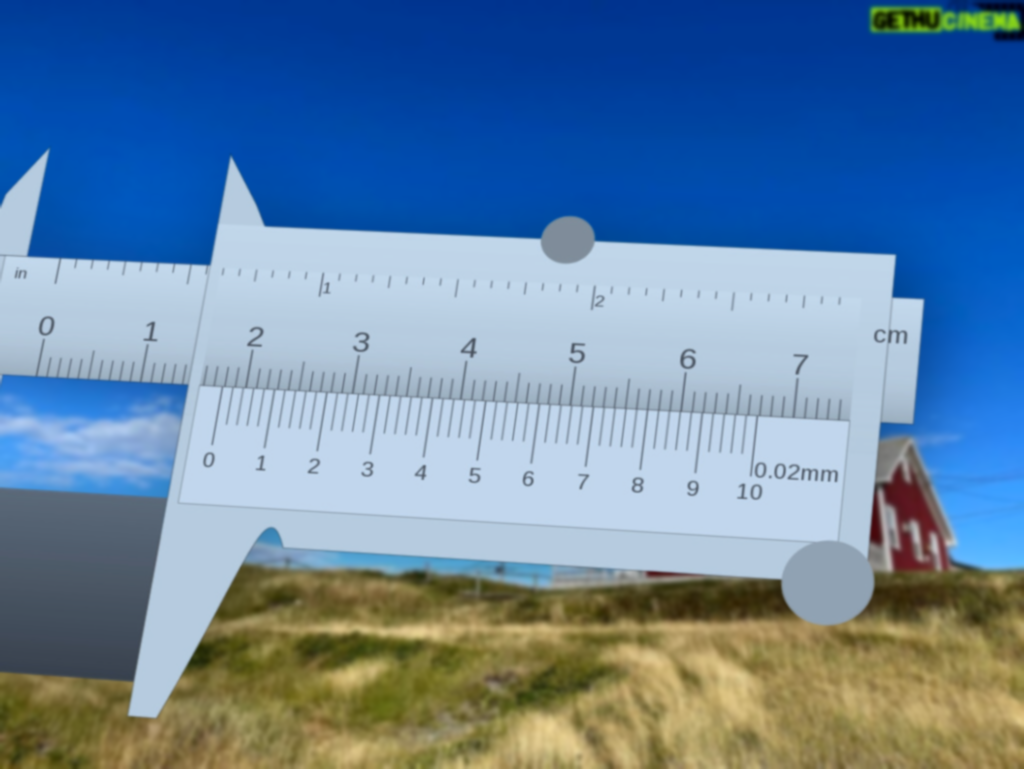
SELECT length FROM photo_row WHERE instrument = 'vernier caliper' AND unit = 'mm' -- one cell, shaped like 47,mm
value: 17.8,mm
